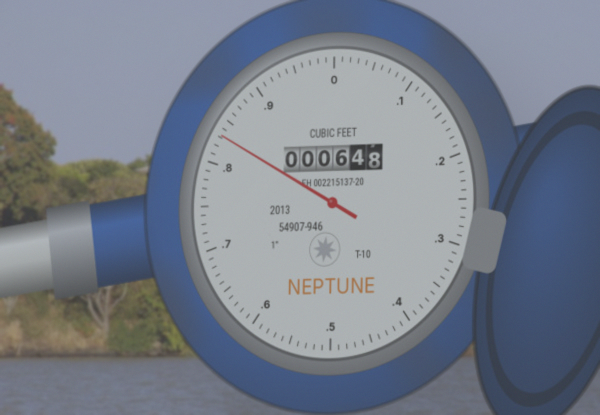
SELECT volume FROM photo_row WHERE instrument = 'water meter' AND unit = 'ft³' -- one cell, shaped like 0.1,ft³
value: 647.83,ft³
